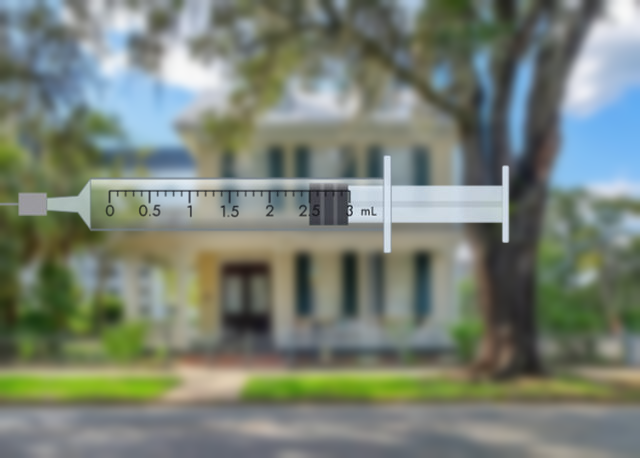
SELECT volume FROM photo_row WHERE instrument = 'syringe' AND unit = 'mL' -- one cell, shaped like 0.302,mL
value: 2.5,mL
